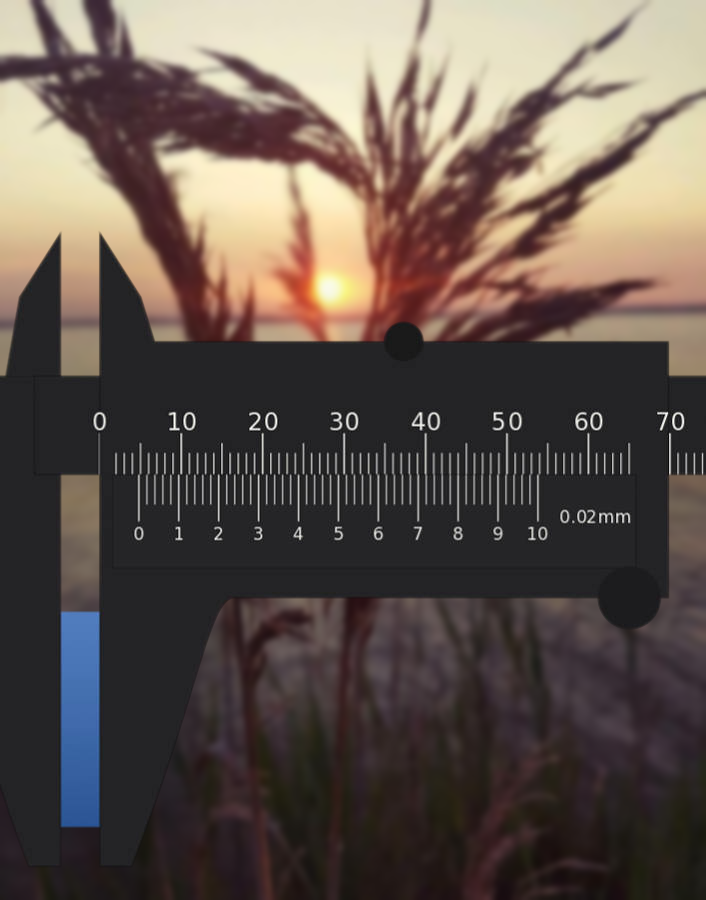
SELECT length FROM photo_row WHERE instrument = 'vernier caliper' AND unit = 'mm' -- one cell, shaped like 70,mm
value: 4.8,mm
